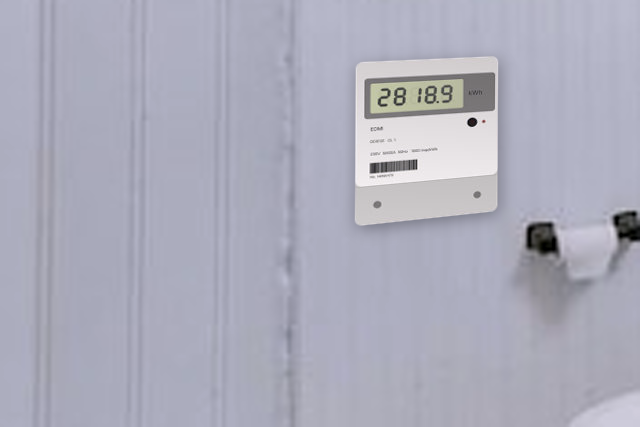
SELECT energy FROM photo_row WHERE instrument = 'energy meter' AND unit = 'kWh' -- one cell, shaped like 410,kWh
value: 2818.9,kWh
